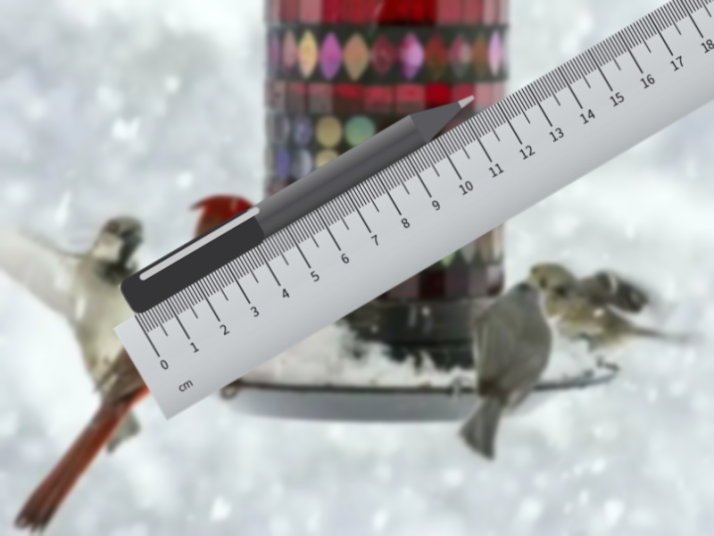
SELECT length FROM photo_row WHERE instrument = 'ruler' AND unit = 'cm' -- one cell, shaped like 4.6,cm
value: 11.5,cm
